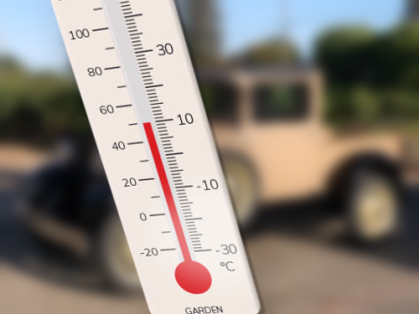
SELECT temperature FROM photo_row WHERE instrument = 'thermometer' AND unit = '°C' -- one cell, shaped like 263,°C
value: 10,°C
